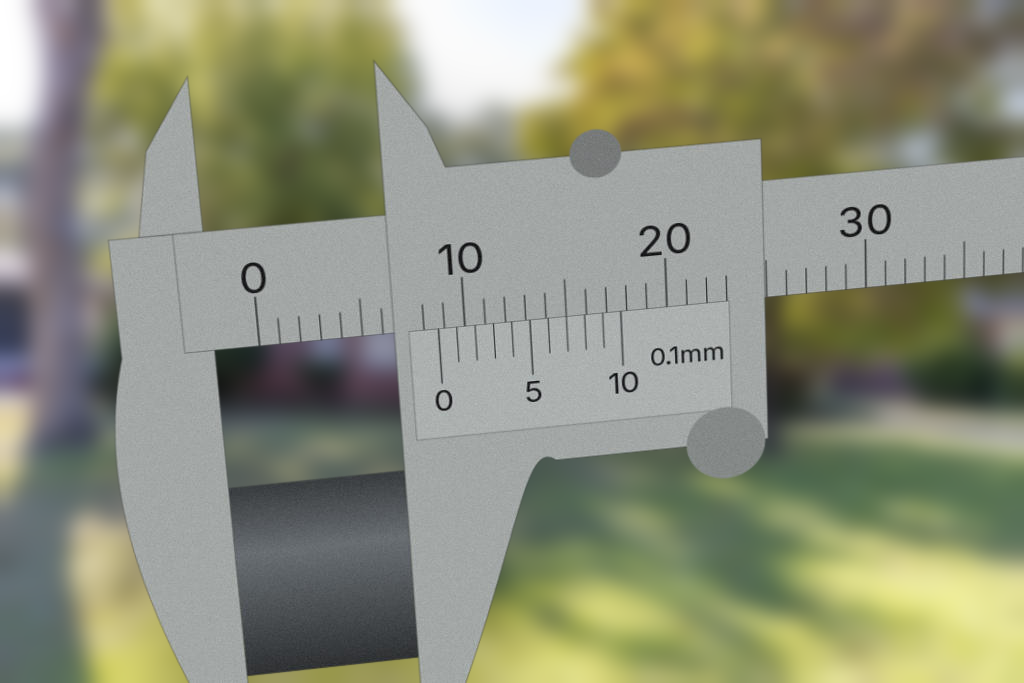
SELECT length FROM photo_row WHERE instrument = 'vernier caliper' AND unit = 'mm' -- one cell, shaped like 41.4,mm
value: 8.7,mm
